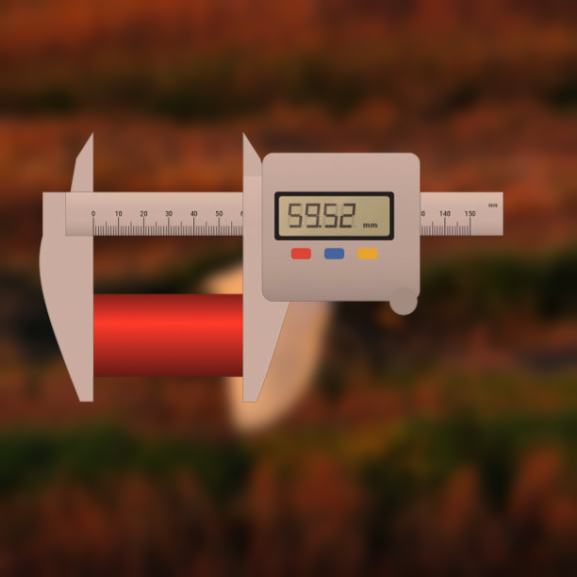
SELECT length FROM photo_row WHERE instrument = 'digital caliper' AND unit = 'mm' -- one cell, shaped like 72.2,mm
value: 59.52,mm
